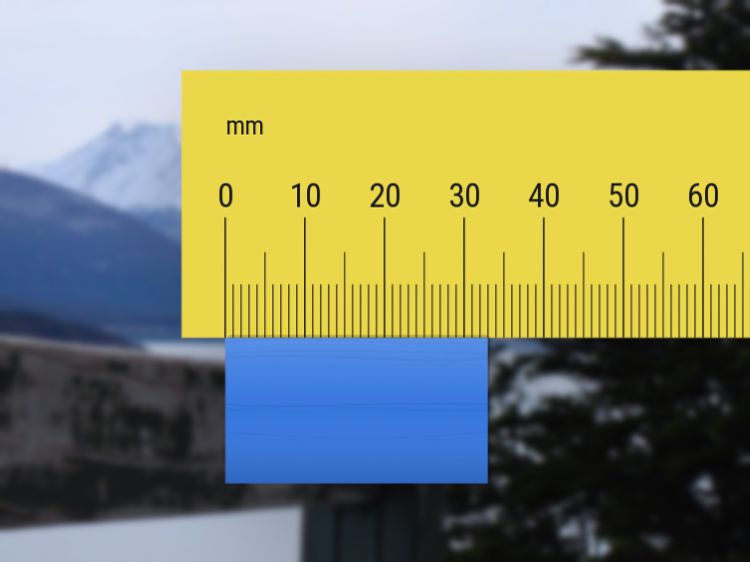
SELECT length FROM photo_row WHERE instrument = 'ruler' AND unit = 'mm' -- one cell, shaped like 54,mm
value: 33,mm
